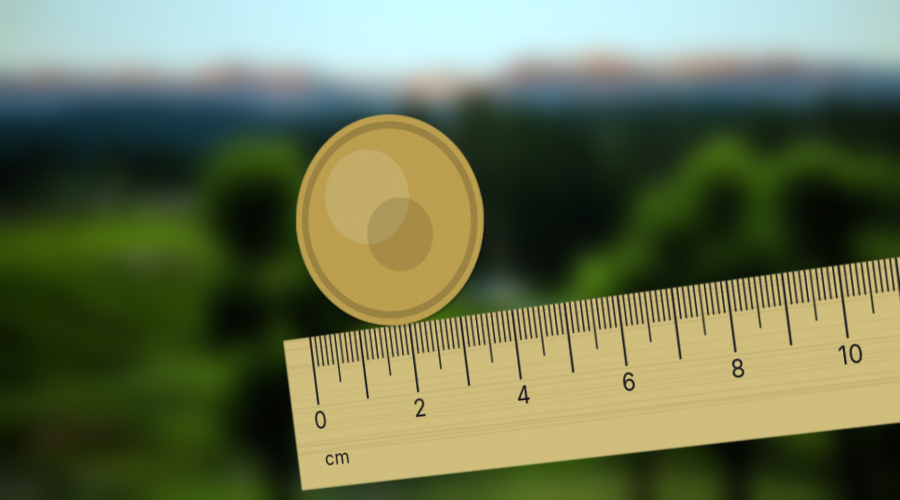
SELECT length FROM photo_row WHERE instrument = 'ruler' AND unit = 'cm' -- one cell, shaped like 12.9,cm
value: 3.7,cm
